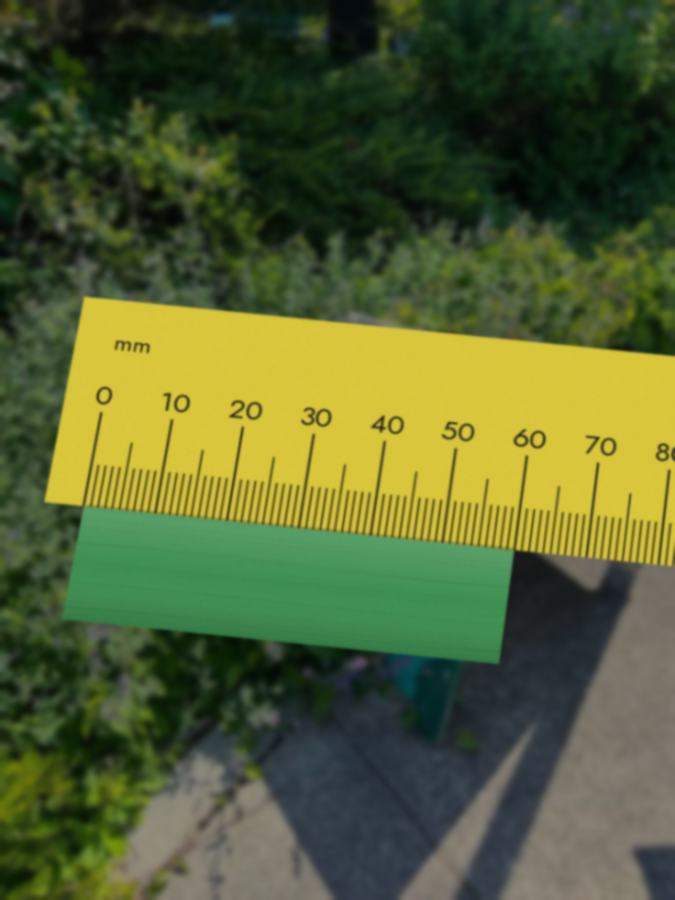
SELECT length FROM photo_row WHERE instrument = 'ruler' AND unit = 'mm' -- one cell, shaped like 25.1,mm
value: 60,mm
